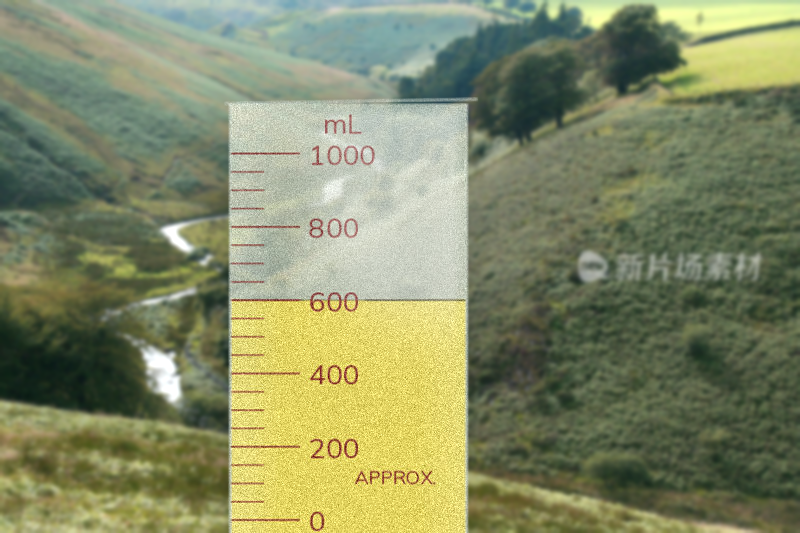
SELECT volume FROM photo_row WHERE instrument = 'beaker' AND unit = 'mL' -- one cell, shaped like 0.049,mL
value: 600,mL
